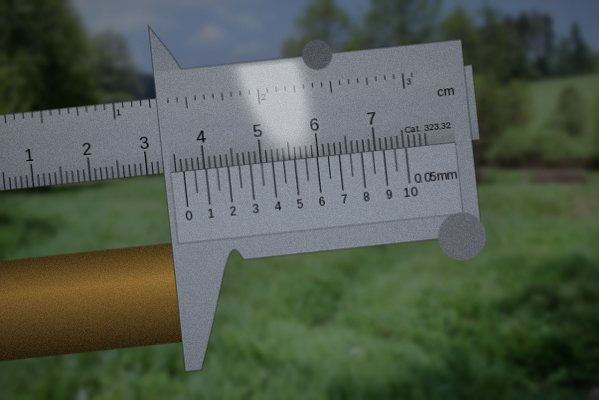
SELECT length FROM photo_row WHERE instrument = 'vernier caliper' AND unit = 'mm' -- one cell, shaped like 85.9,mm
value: 36.4,mm
